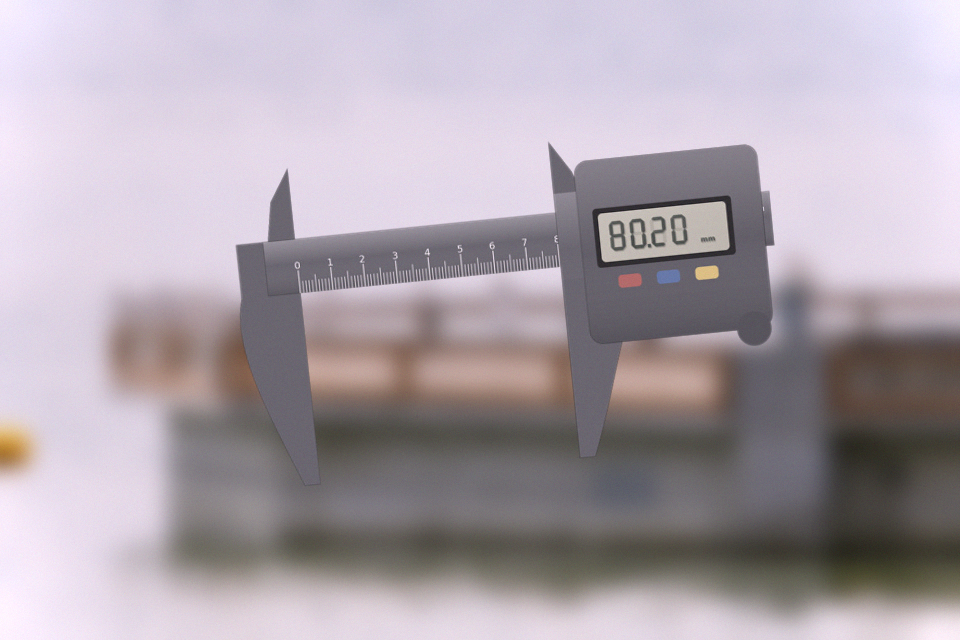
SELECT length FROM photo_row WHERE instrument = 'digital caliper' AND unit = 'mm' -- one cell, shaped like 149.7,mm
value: 80.20,mm
